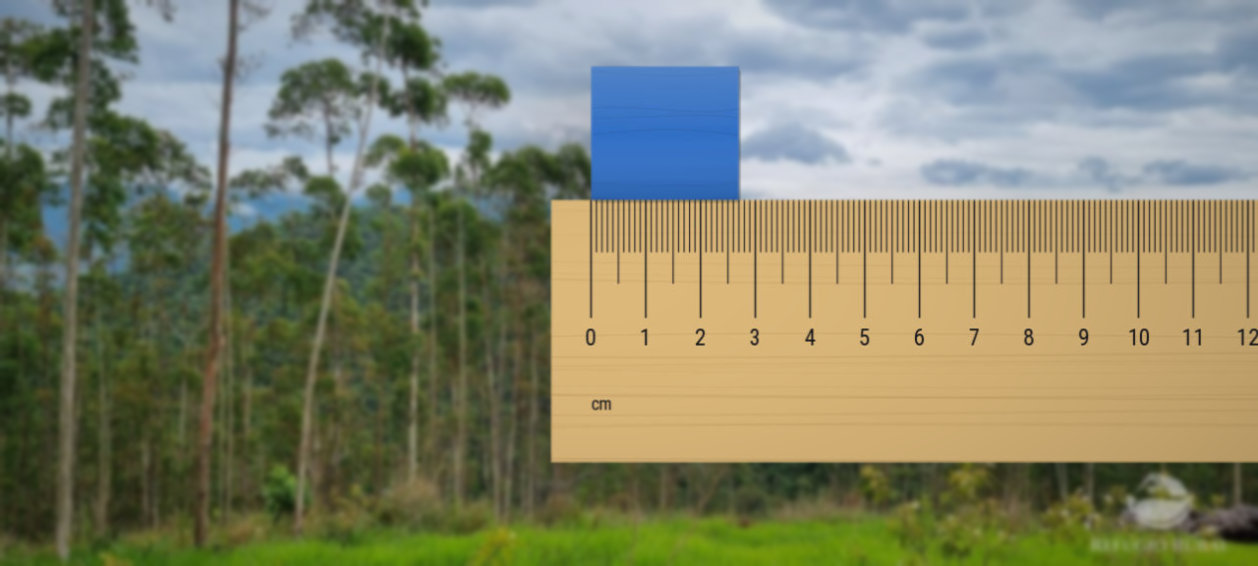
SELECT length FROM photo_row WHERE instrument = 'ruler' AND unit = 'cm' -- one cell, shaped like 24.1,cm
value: 2.7,cm
